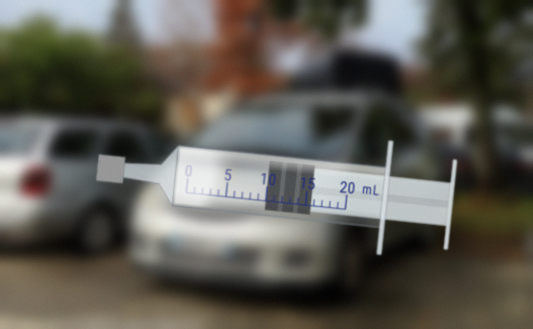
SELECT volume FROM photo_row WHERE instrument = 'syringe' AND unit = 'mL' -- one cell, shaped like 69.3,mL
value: 10,mL
